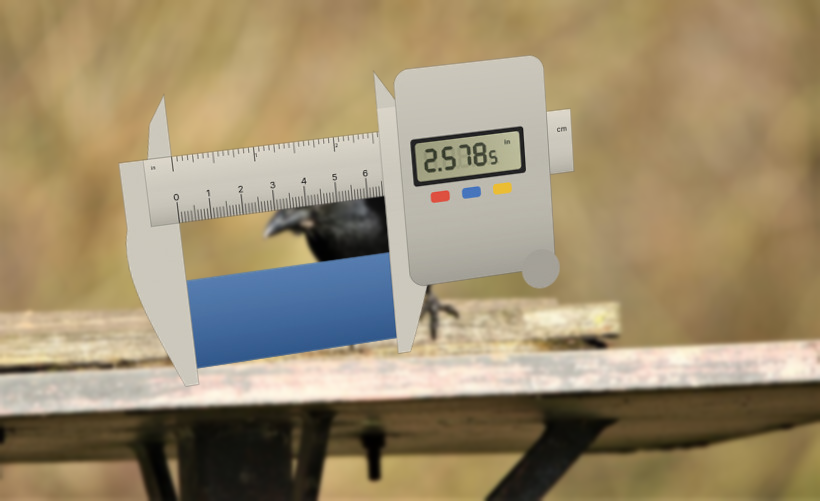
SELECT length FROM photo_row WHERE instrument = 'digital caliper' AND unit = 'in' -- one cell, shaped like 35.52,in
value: 2.5785,in
